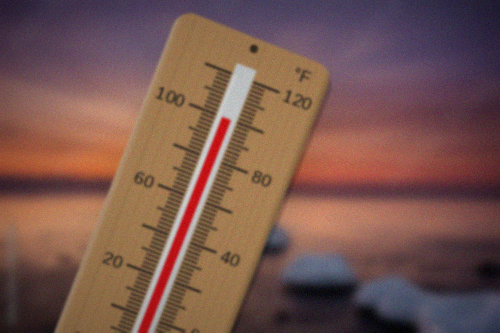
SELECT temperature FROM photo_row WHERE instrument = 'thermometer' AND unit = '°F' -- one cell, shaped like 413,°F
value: 100,°F
